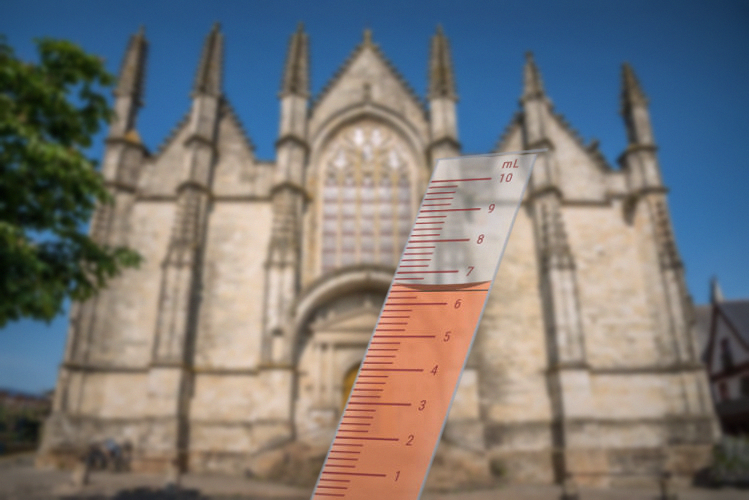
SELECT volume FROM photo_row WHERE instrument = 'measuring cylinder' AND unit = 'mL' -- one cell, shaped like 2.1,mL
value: 6.4,mL
